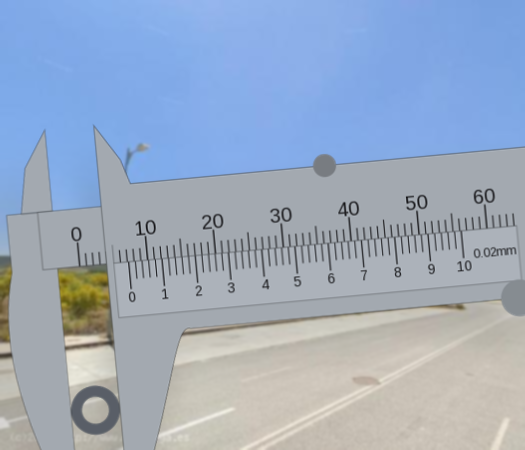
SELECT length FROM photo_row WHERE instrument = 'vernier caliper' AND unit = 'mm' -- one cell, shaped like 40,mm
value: 7.2,mm
